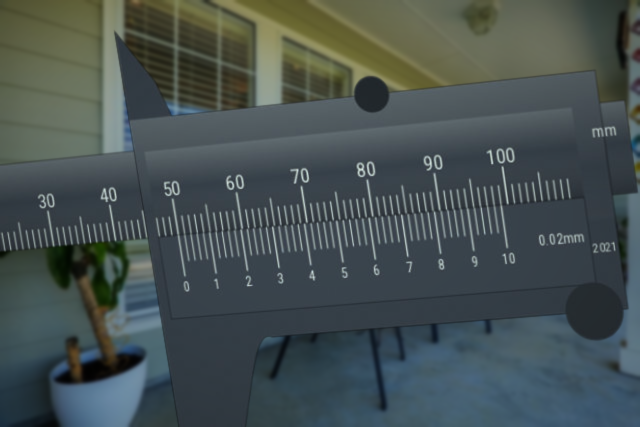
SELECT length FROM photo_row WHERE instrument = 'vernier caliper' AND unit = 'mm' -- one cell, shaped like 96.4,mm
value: 50.0,mm
